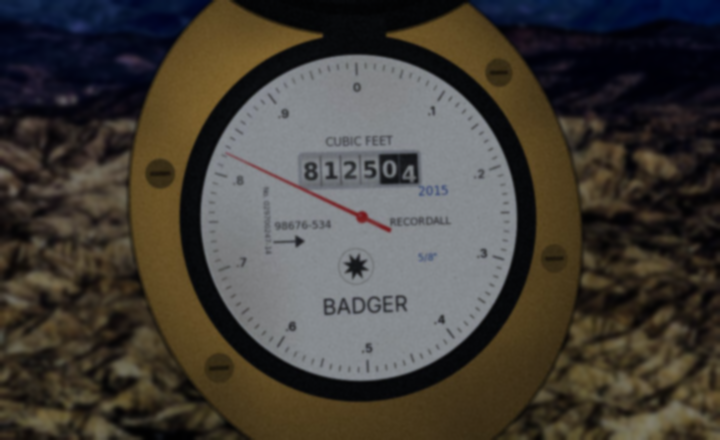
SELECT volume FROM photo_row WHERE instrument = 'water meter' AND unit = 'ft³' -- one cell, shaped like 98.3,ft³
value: 812503.82,ft³
